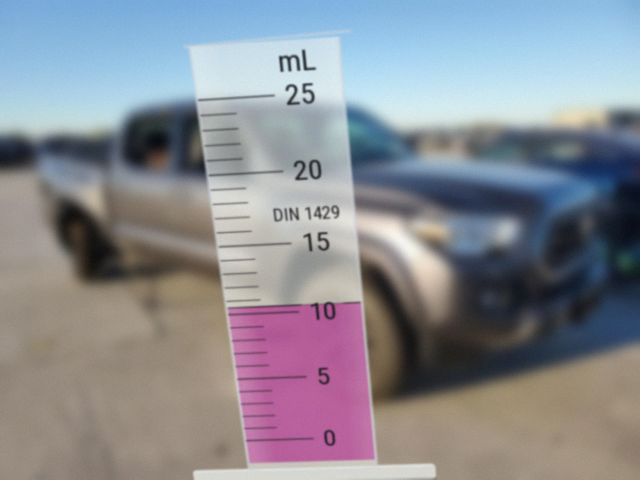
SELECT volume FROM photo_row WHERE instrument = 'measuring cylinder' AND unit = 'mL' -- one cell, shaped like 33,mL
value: 10.5,mL
